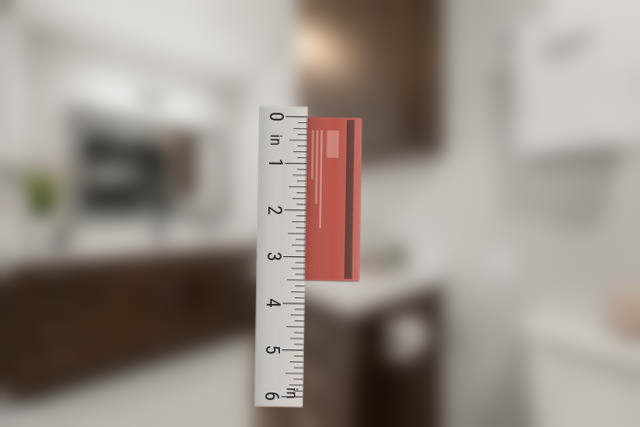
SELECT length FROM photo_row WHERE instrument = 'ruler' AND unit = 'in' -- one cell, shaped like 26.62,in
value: 3.5,in
